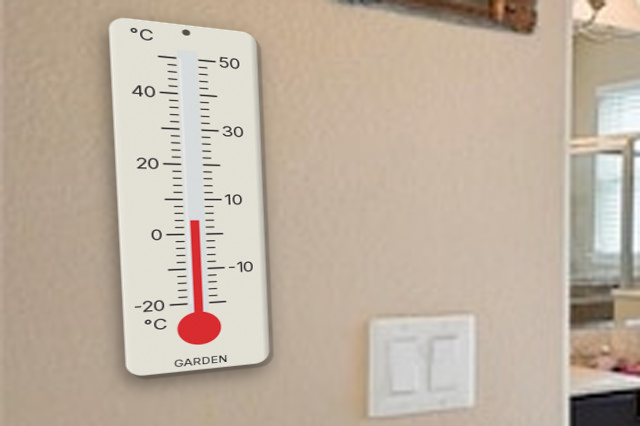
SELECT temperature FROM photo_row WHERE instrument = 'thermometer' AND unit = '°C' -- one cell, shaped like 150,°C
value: 4,°C
